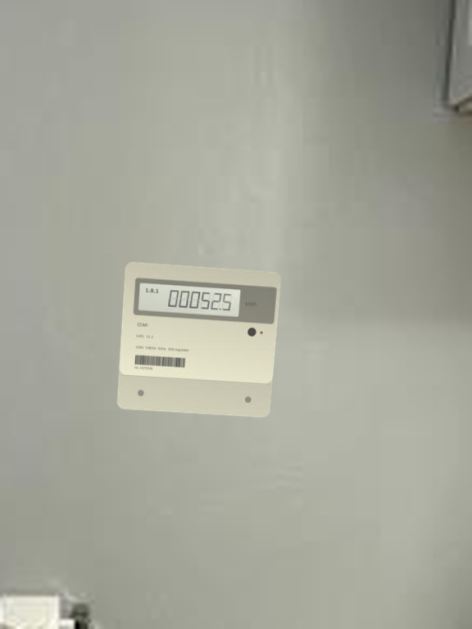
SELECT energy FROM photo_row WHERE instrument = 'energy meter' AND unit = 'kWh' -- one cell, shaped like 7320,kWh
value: 52.5,kWh
